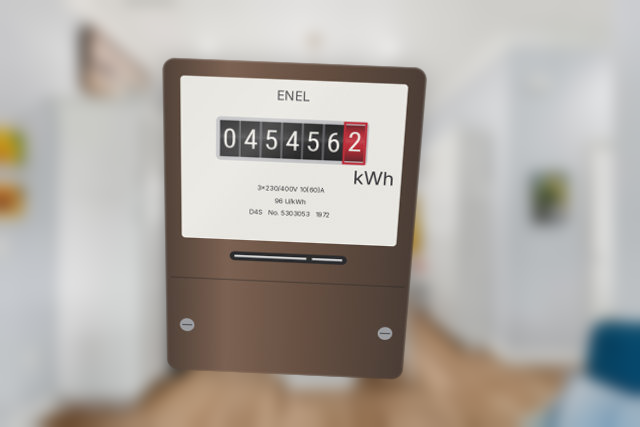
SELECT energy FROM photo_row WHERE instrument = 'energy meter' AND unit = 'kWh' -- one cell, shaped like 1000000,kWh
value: 45456.2,kWh
